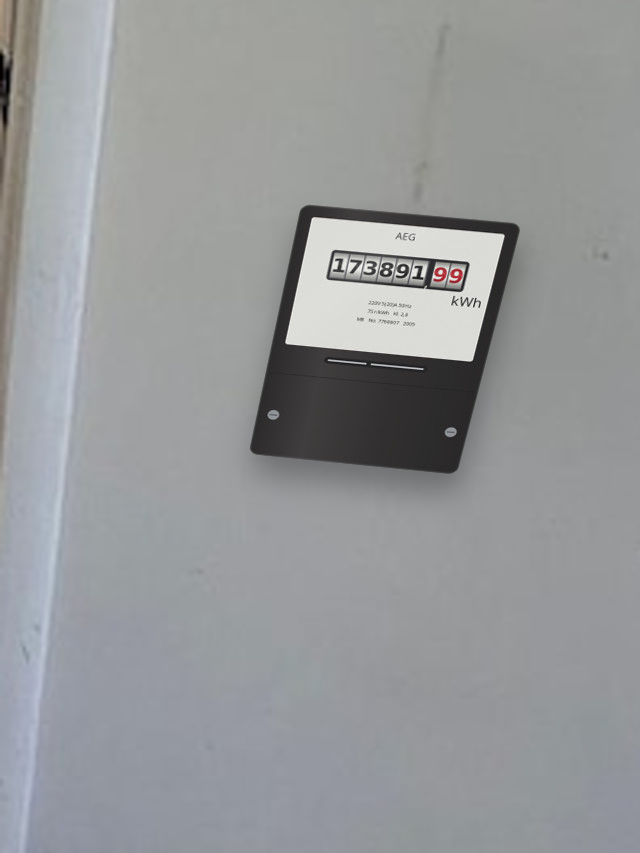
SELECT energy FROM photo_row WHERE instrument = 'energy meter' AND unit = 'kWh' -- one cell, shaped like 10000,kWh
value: 173891.99,kWh
